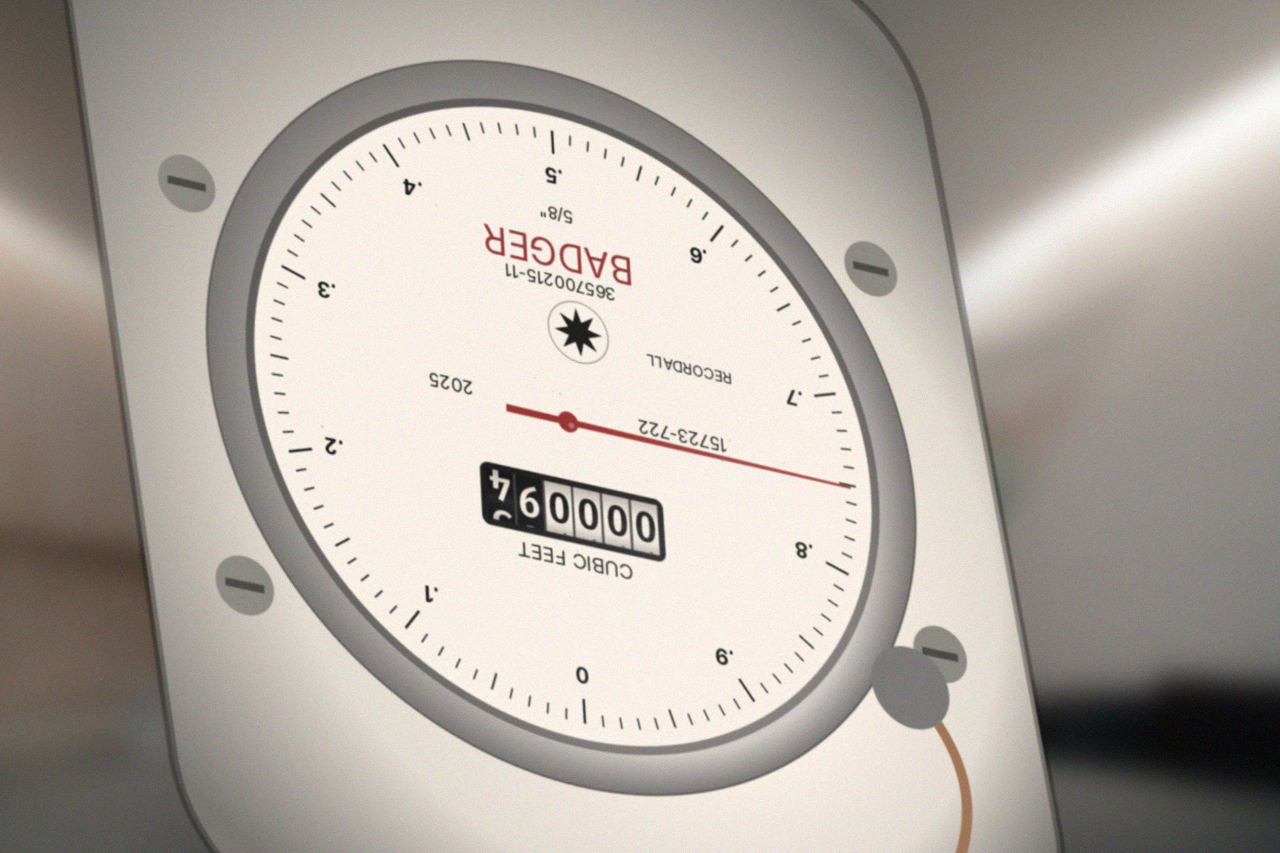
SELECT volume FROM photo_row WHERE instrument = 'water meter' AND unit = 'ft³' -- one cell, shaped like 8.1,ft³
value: 93.75,ft³
